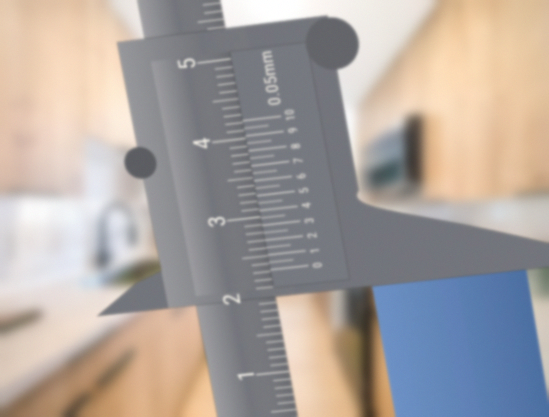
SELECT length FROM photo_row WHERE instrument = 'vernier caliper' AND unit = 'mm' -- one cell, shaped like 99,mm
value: 23.2,mm
